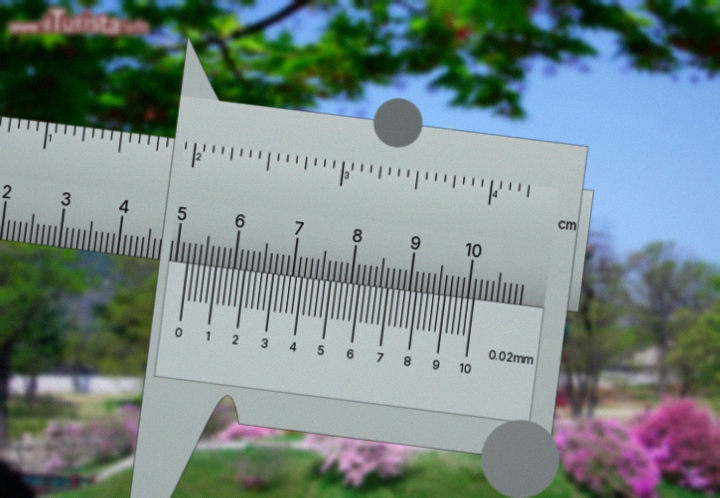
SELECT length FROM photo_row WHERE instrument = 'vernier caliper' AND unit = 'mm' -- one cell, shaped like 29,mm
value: 52.0,mm
